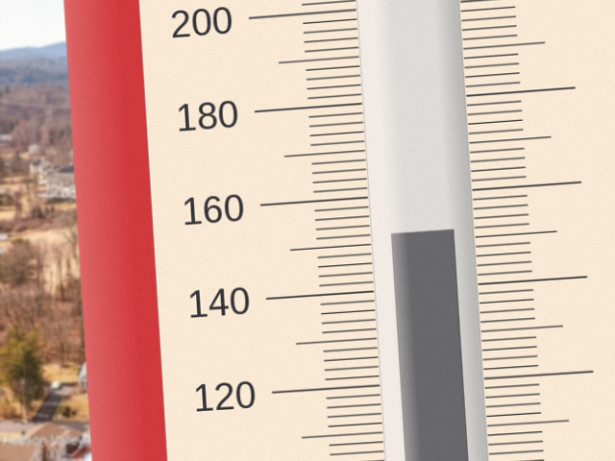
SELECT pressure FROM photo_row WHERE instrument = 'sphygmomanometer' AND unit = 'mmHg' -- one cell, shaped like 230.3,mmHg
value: 152,mmHg
